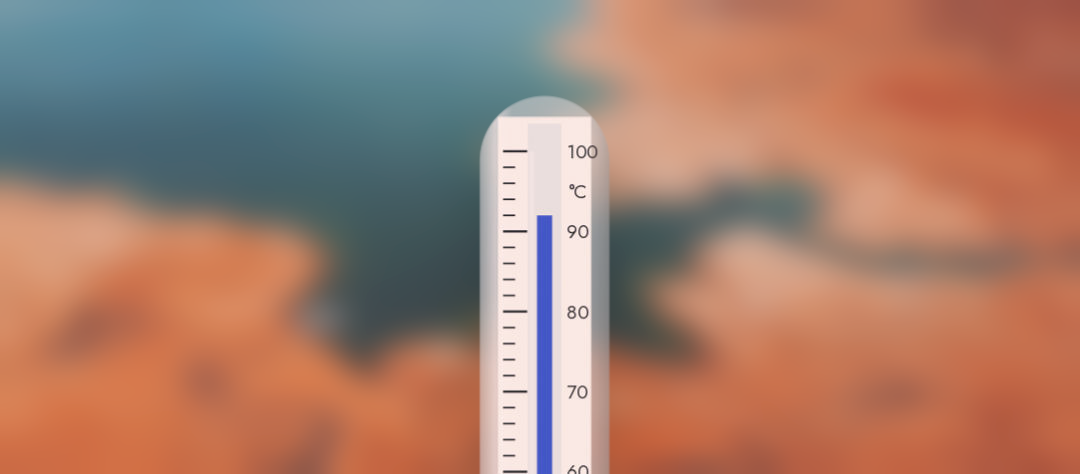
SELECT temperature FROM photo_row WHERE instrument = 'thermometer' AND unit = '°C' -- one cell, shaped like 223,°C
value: 92,°C
